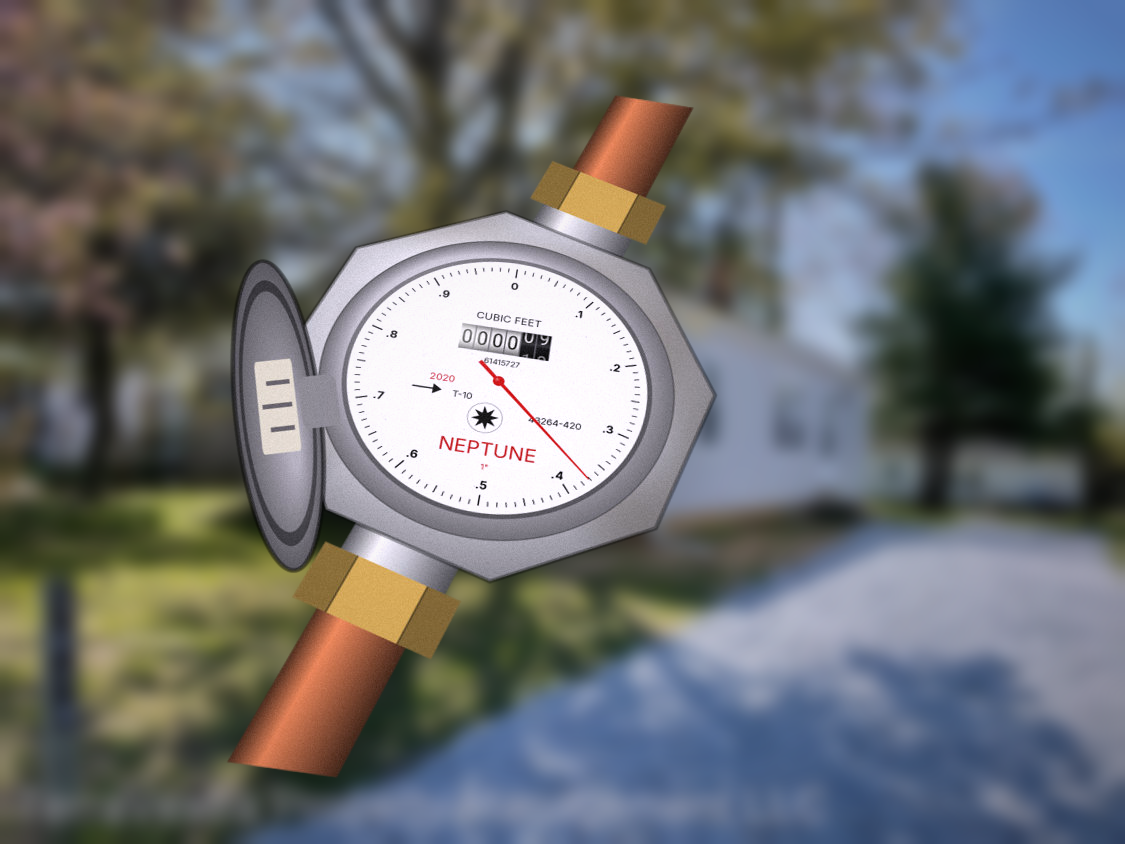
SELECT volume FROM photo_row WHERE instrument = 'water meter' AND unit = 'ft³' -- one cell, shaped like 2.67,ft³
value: 9.37,ft³
